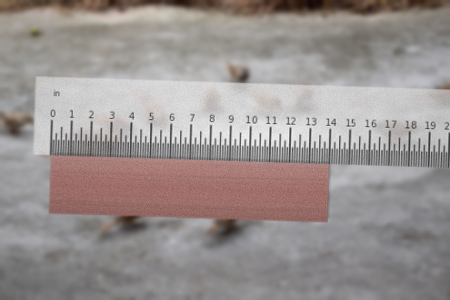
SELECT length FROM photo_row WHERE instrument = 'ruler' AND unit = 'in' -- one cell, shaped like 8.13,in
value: 14,in
